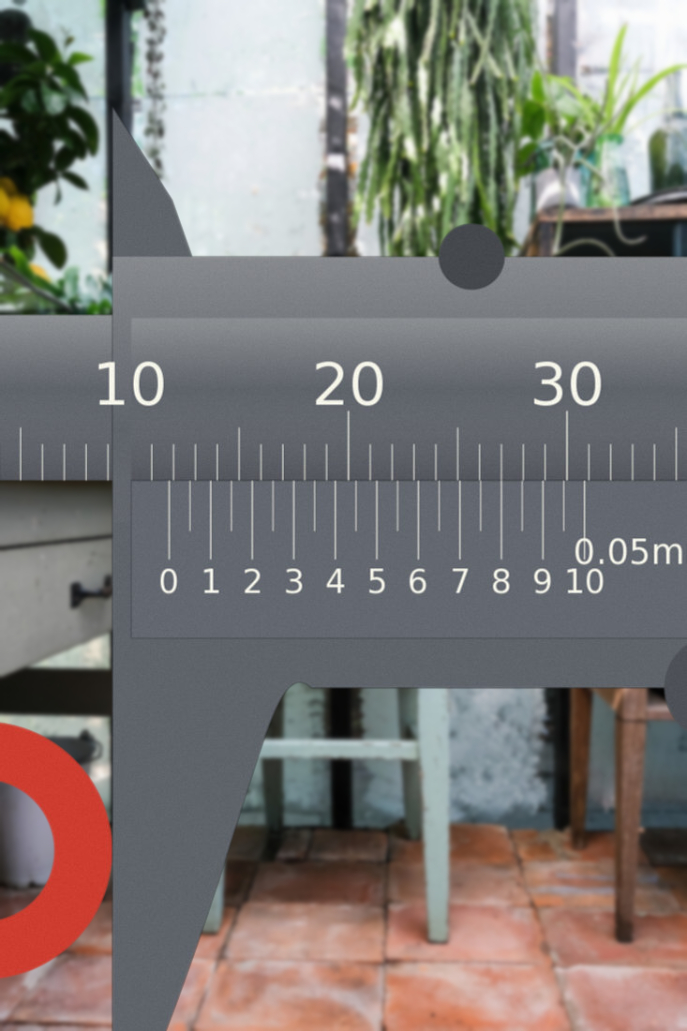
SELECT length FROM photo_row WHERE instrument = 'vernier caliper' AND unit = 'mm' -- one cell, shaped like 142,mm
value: 11.80,mm
